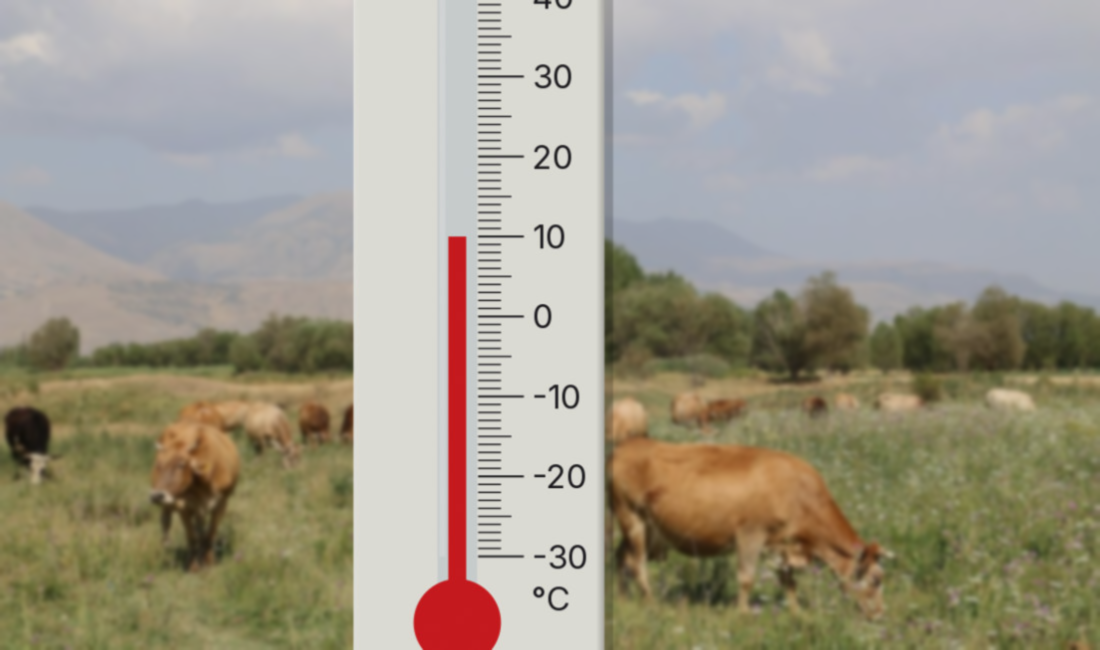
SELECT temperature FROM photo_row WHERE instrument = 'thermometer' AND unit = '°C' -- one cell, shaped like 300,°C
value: 10,°C
